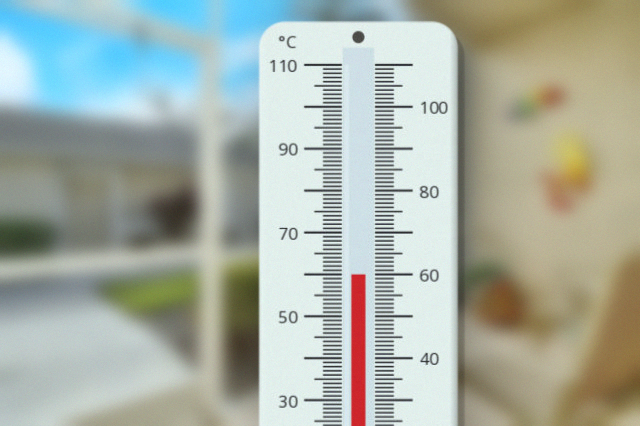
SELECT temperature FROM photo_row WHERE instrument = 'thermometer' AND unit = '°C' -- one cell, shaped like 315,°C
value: 60,°C
